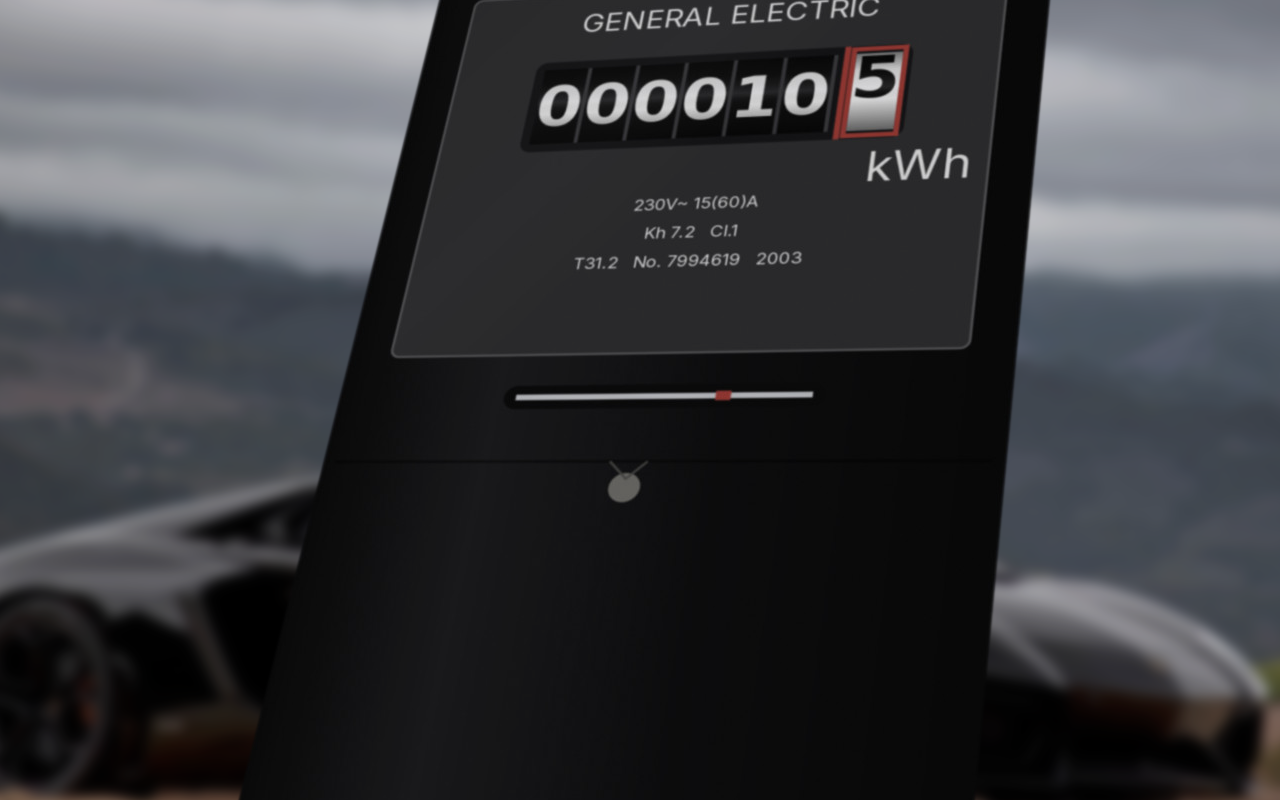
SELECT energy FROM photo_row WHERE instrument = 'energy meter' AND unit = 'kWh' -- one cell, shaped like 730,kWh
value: 10.5,kWh
